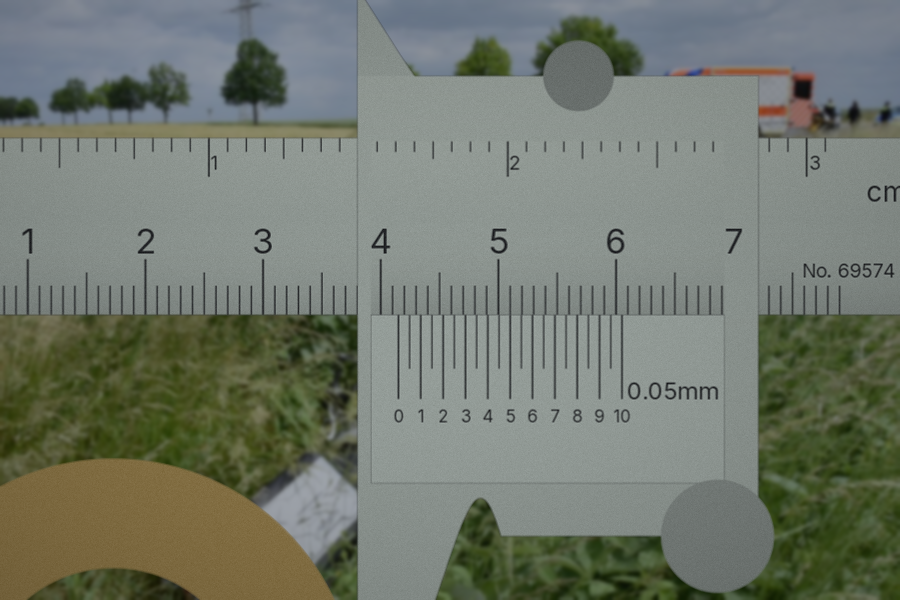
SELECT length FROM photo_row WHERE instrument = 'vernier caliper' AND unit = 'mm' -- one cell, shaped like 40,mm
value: 41.5,mm
